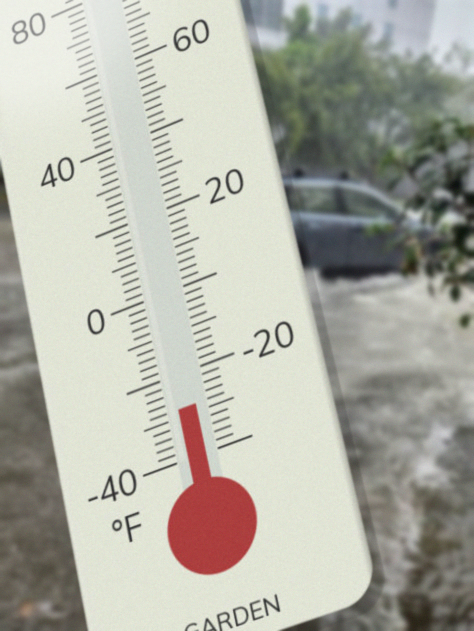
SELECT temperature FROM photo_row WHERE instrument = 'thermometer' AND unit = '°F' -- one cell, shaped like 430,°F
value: -28,°F
